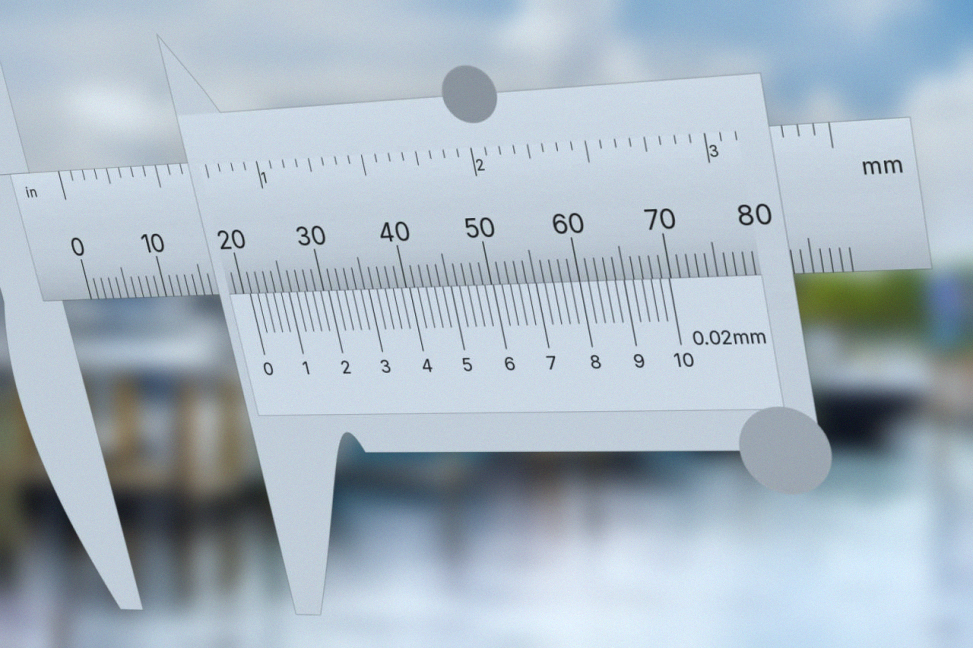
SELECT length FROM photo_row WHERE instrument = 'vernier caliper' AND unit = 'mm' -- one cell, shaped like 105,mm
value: 20.8,mm
